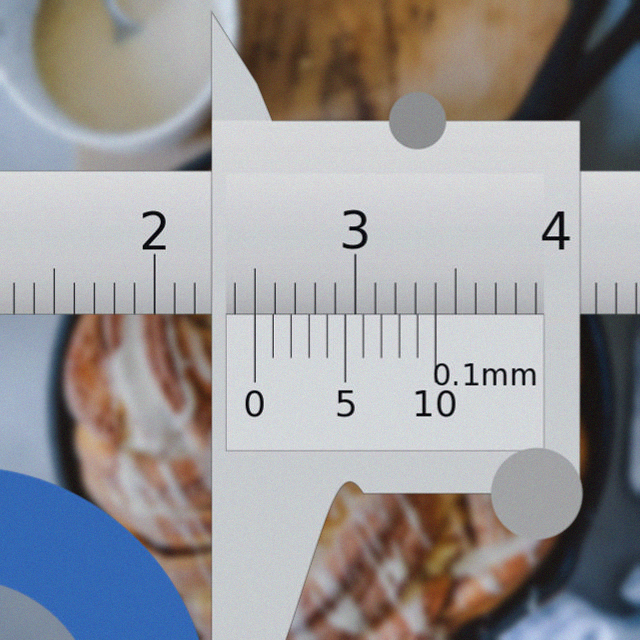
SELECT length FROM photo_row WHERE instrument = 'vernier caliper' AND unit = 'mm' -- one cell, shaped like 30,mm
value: 25.0,mm
